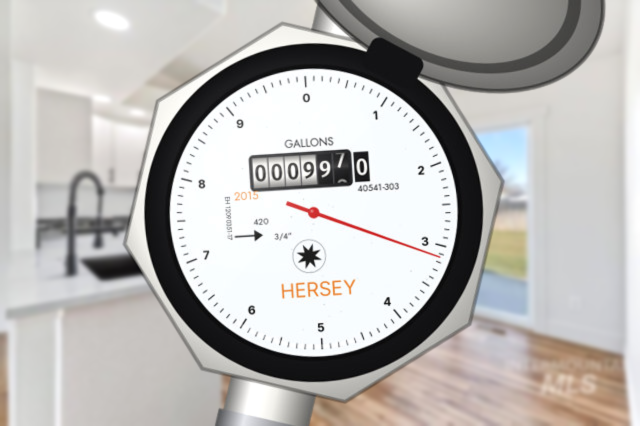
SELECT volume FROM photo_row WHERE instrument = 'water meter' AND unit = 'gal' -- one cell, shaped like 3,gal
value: 9973.1,gal
